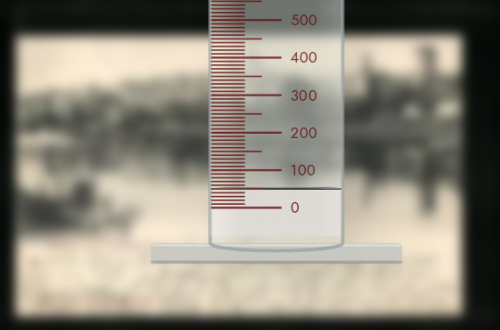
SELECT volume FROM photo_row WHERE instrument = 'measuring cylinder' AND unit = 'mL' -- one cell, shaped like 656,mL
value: 50,mL
